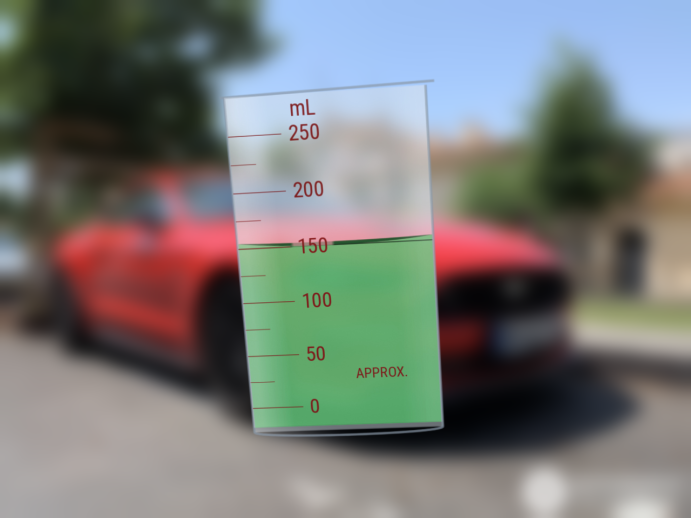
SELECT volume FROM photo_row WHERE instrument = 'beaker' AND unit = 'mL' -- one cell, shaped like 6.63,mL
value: 150,mL
